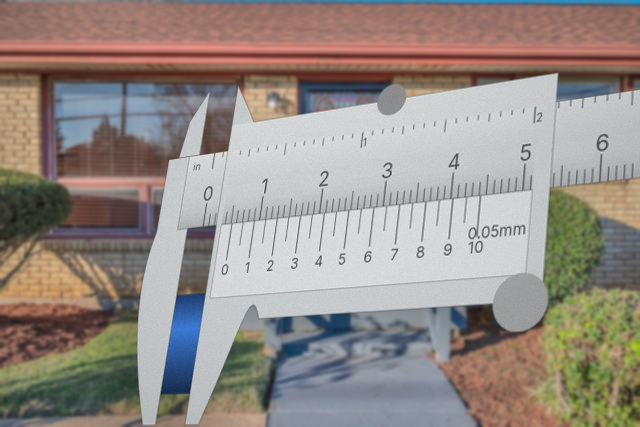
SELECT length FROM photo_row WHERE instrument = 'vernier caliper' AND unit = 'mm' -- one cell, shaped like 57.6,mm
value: 5.2,mm
